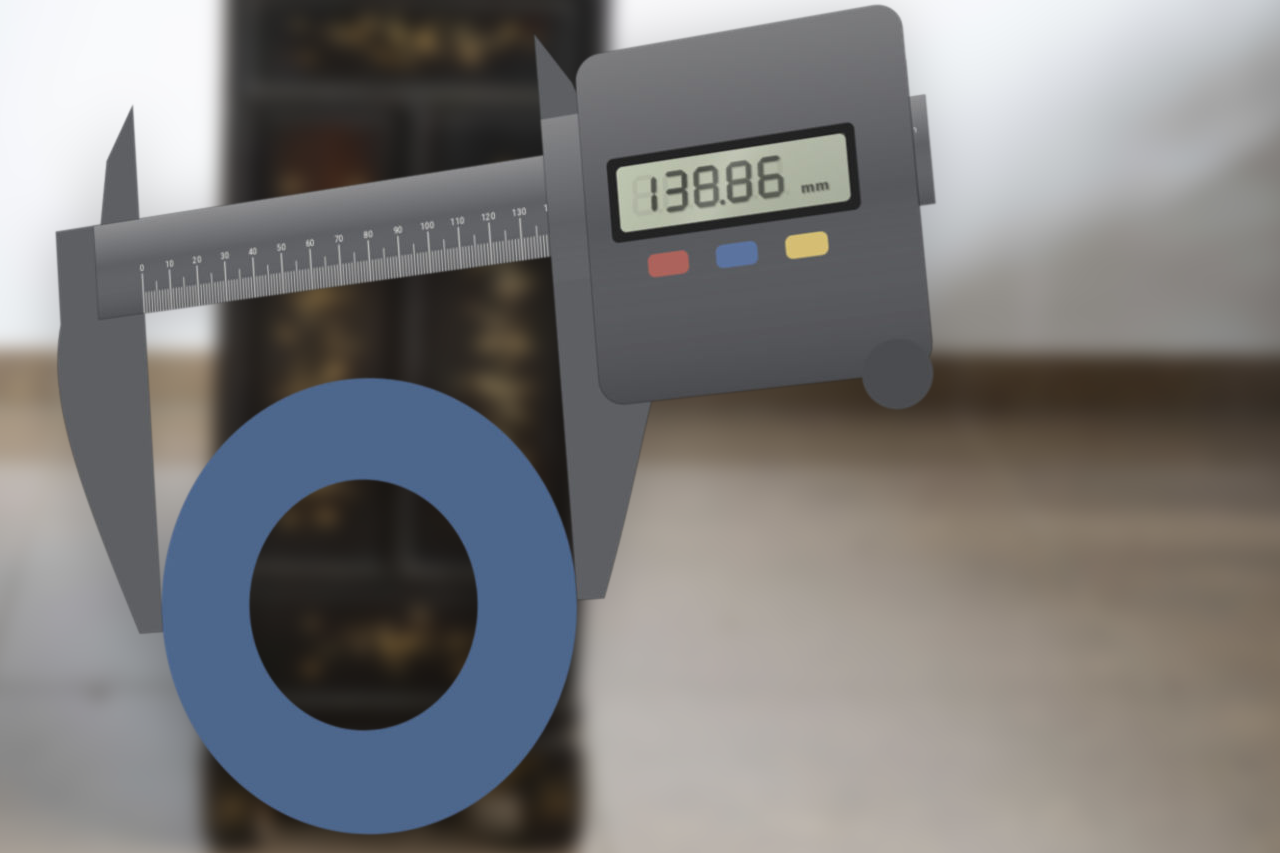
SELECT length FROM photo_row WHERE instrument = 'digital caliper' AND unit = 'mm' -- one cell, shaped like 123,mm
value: 138.86,mm
